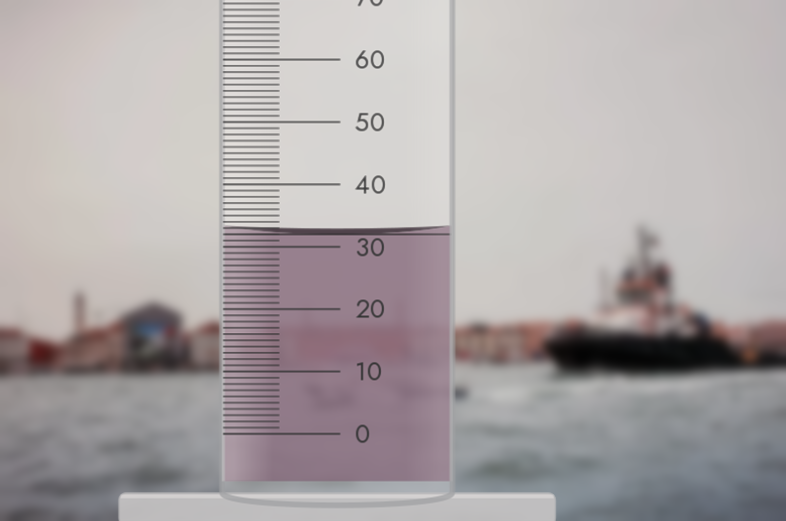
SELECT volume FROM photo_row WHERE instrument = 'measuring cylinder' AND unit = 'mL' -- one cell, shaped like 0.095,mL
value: 32,mL
